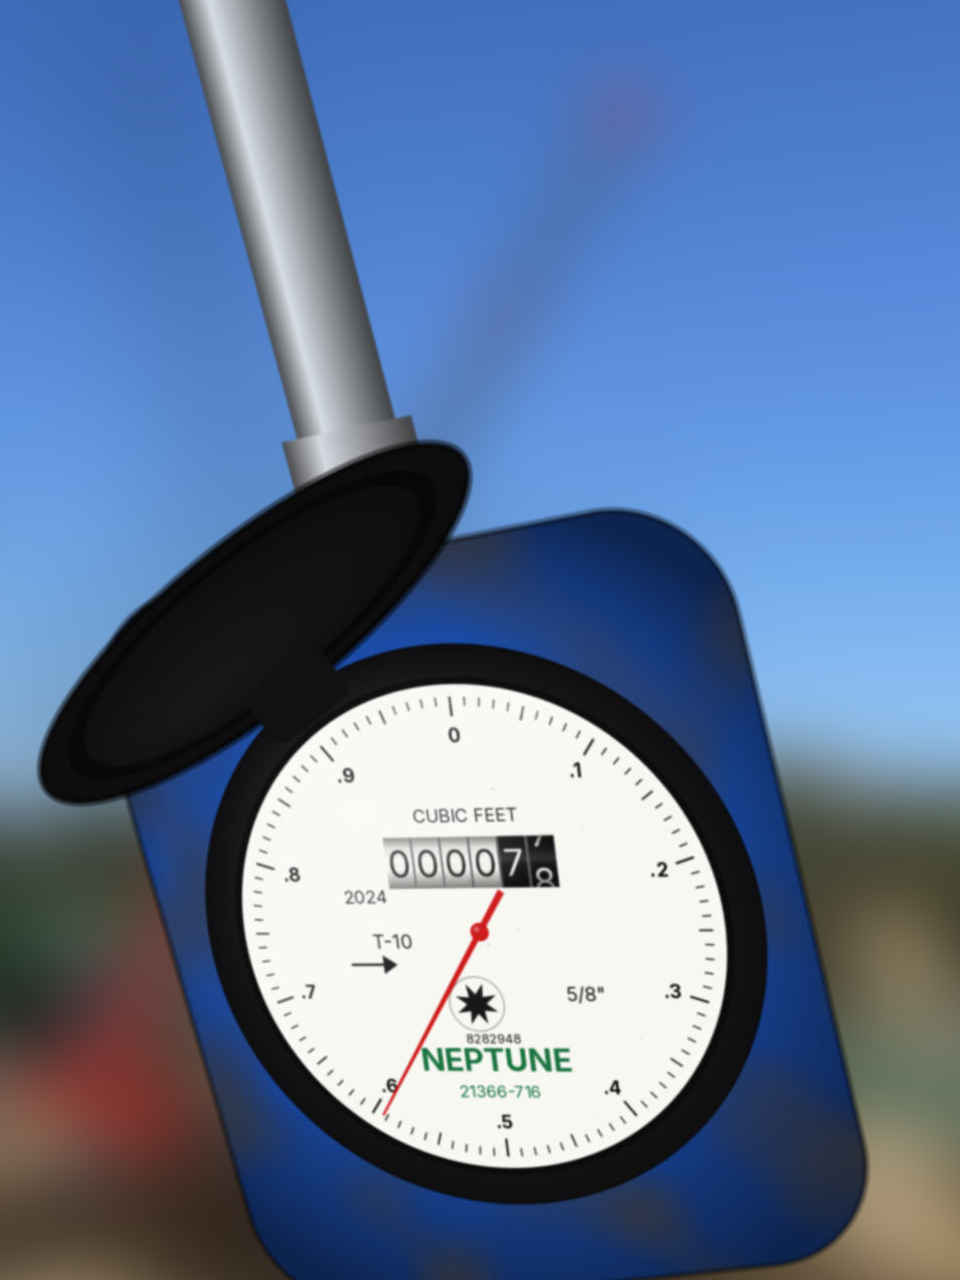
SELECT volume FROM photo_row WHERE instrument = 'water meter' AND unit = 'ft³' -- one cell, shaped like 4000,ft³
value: 77.59,ft³
